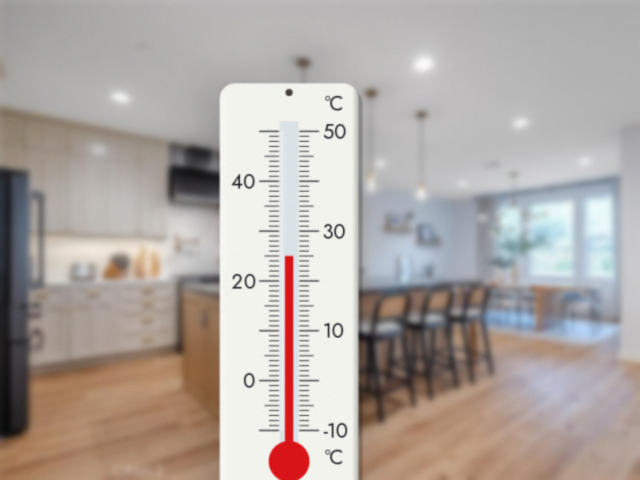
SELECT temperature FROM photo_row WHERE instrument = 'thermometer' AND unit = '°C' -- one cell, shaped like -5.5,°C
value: 25,°C
